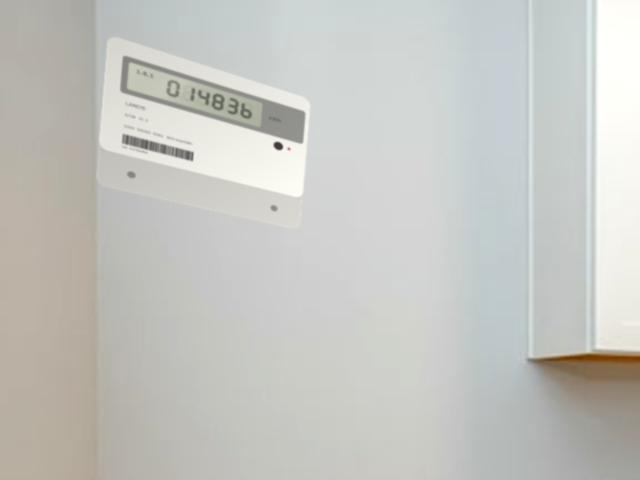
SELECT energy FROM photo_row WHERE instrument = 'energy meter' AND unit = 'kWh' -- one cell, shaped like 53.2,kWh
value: 14836,kWh
